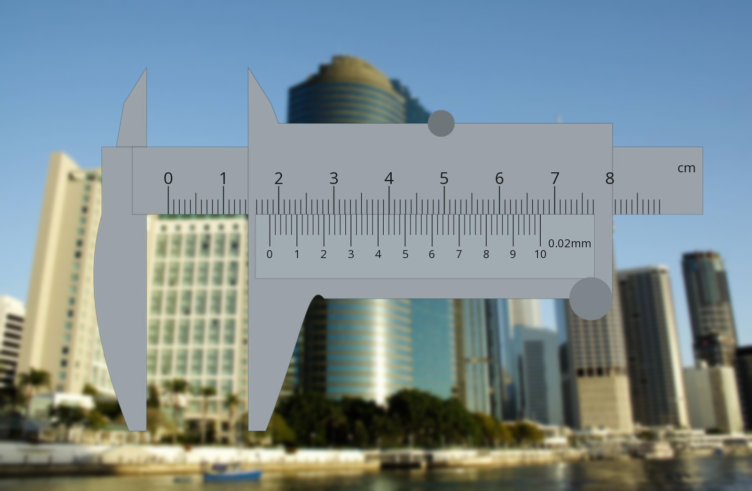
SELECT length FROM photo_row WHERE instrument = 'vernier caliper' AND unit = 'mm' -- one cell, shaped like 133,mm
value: 18.4,mm
